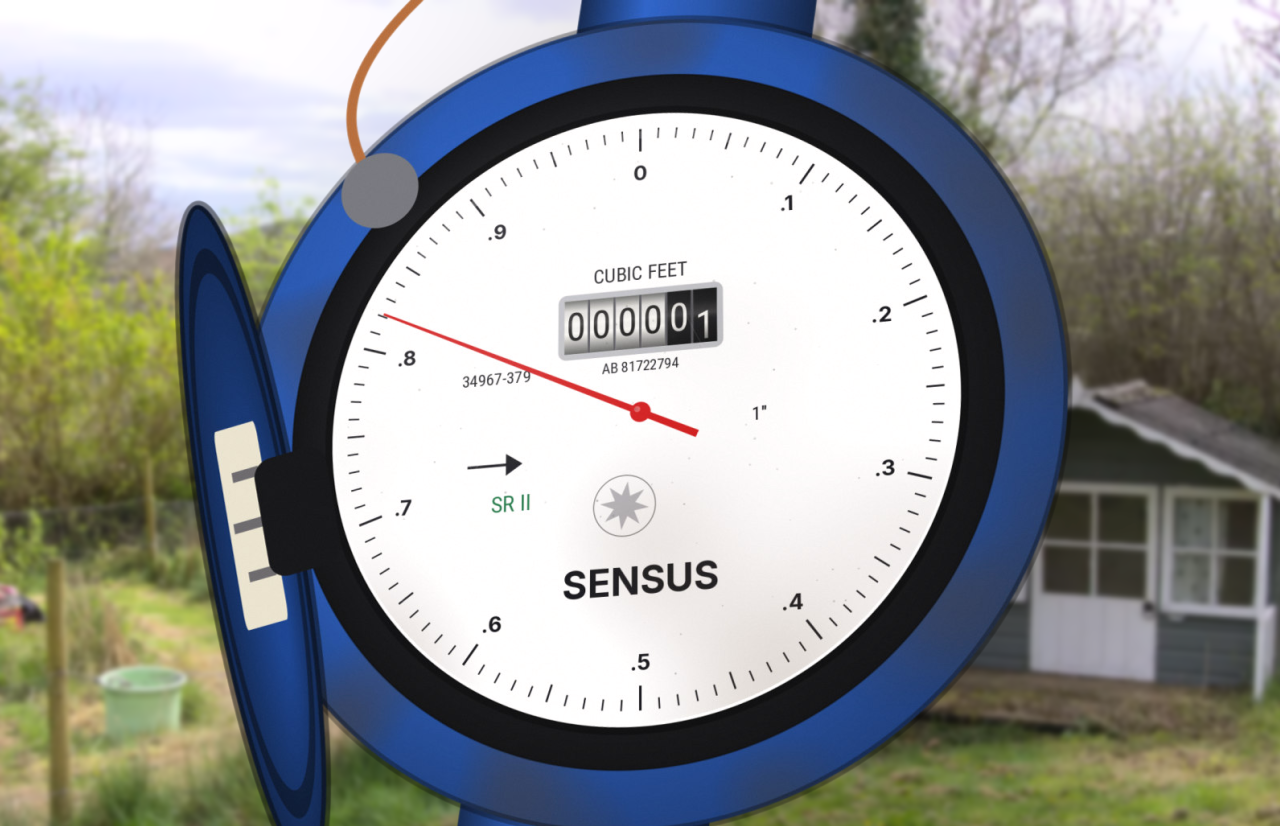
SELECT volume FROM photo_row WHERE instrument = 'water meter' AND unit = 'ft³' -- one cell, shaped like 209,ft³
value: 0.82,ft³
